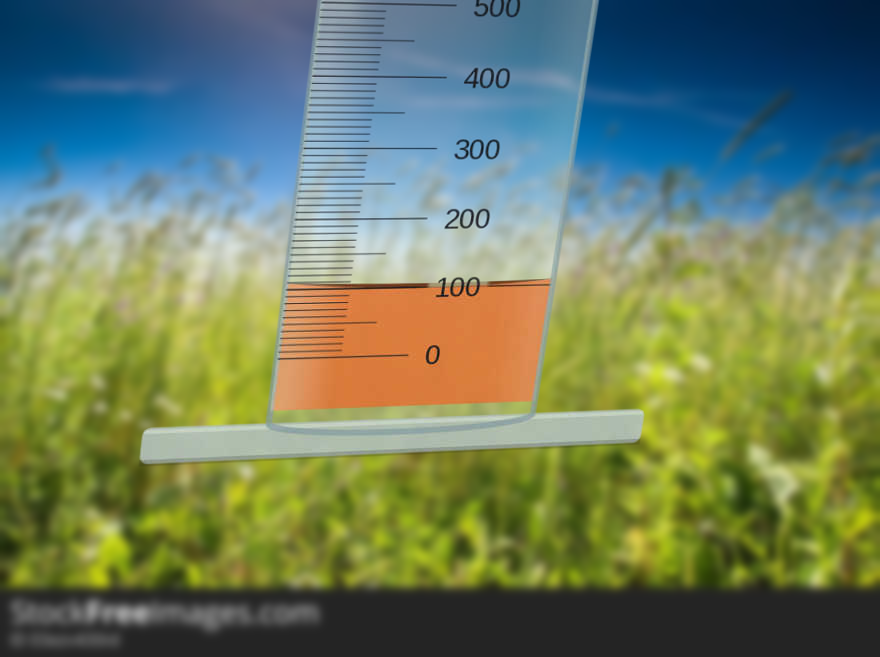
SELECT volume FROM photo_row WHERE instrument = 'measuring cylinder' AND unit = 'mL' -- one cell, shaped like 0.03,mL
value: 100,mL
